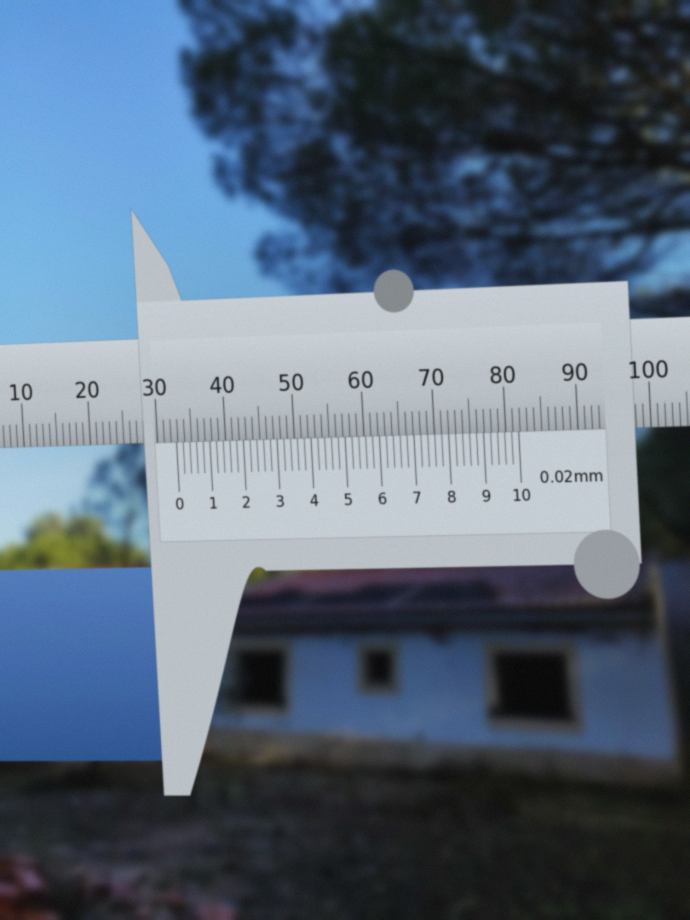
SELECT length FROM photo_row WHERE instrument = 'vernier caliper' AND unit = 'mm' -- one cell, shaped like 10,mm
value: 32.8,mm
